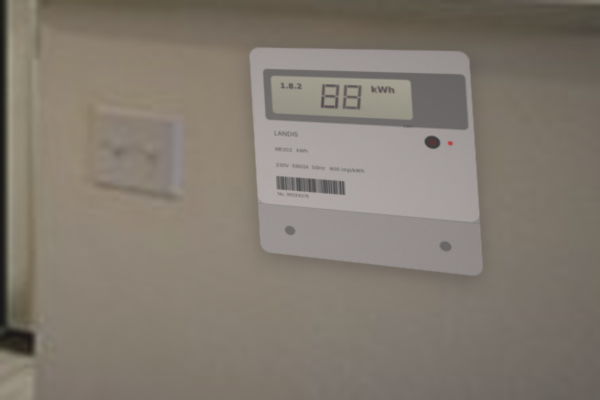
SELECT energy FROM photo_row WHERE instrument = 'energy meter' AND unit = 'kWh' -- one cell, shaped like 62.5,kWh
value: 88,kWh
